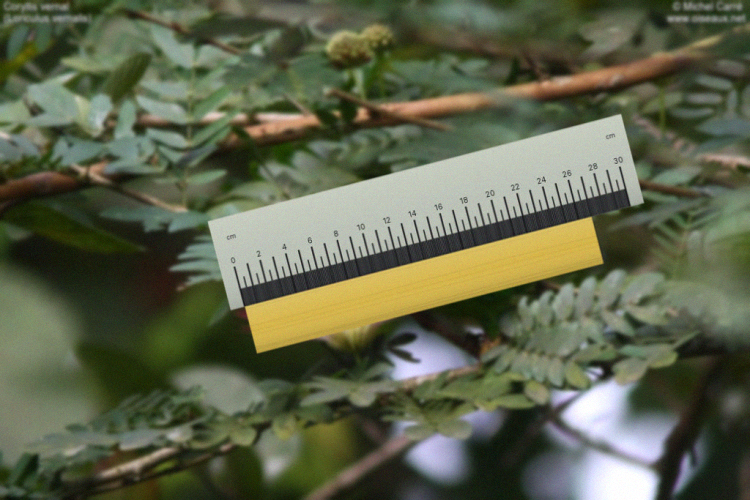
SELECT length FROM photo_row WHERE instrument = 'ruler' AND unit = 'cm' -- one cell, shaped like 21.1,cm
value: 27,cm
